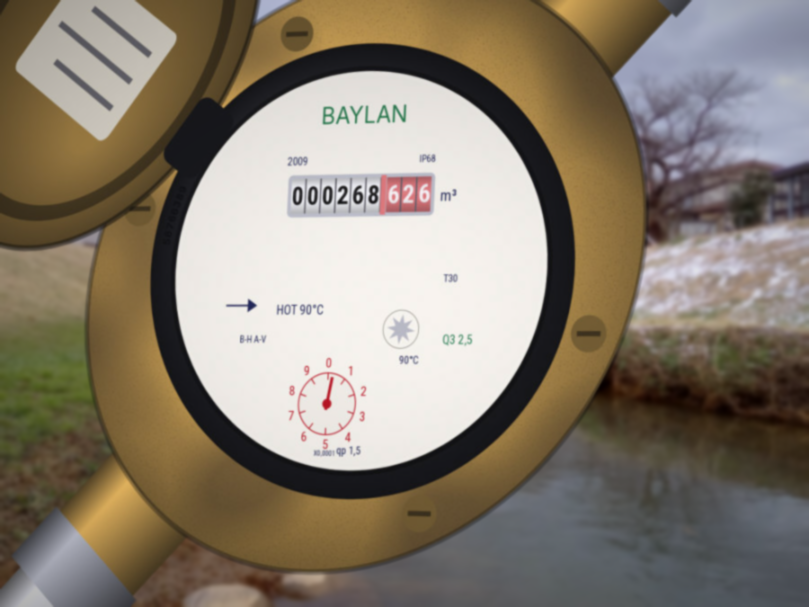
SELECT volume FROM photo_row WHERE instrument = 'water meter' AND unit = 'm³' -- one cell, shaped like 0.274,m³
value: 268.6260,m³
